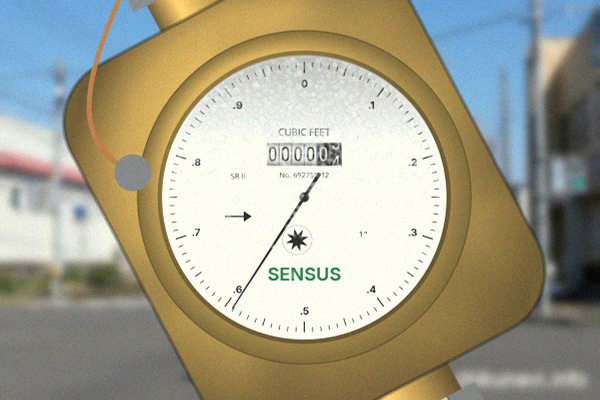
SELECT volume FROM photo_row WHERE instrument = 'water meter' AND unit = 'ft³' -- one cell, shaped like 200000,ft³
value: 3.59,ft³
